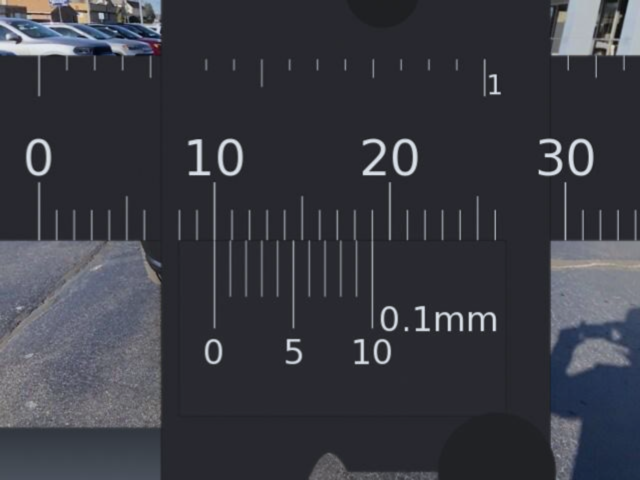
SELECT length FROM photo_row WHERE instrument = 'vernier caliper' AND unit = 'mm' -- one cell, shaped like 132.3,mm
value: 10.0,mm
